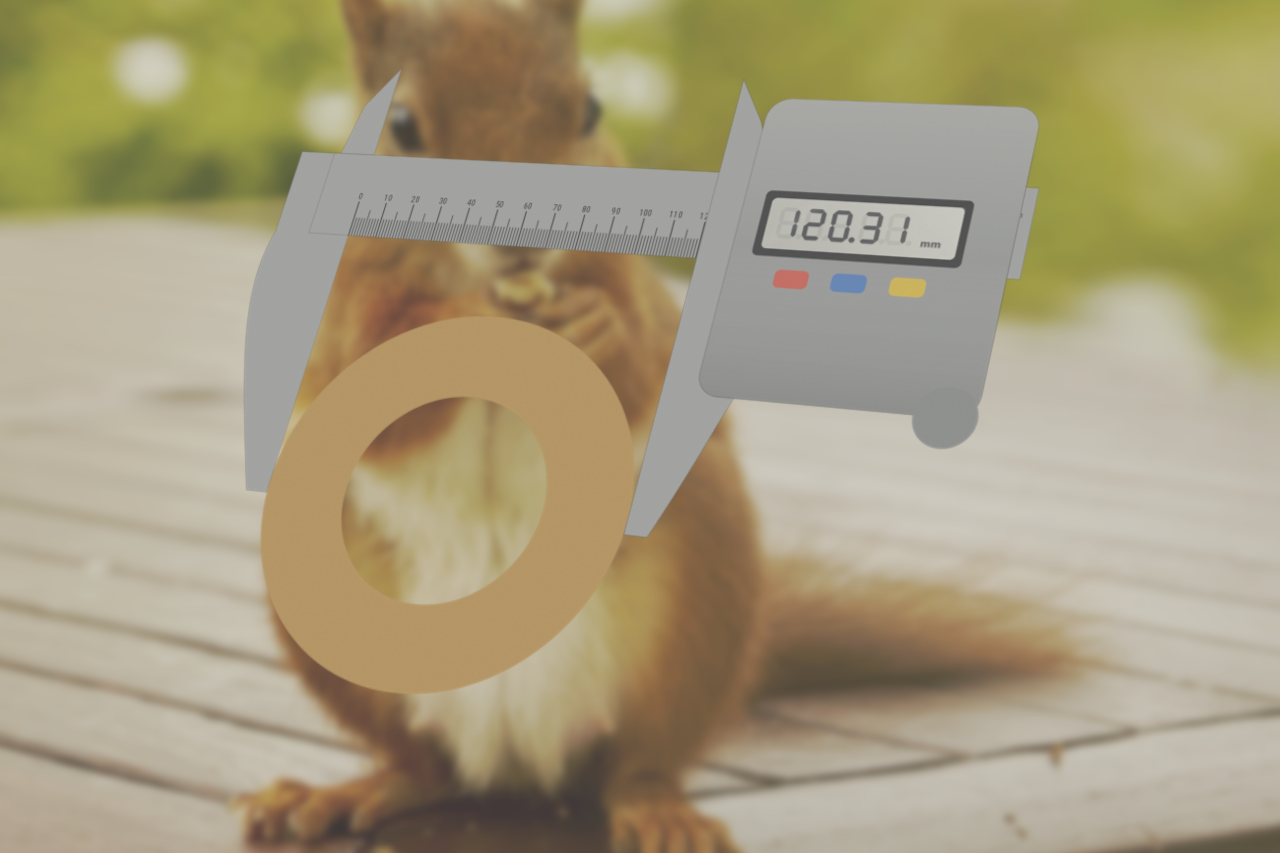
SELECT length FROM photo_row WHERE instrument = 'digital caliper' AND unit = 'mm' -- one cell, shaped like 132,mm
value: 120.31,mm
